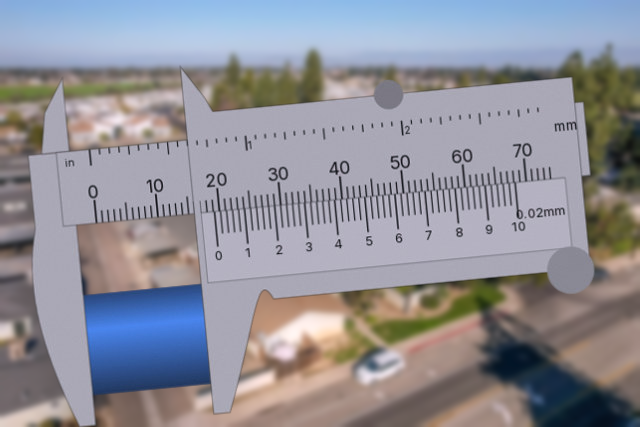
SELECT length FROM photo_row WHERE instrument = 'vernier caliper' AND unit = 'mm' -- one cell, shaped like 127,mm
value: 19.2,mm
